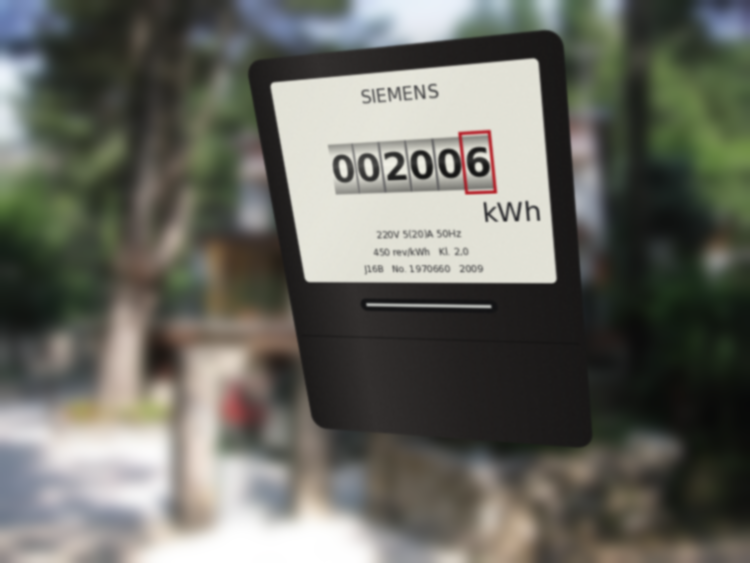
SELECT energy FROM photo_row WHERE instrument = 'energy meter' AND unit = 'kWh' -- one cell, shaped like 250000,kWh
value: 200.6,kWh
